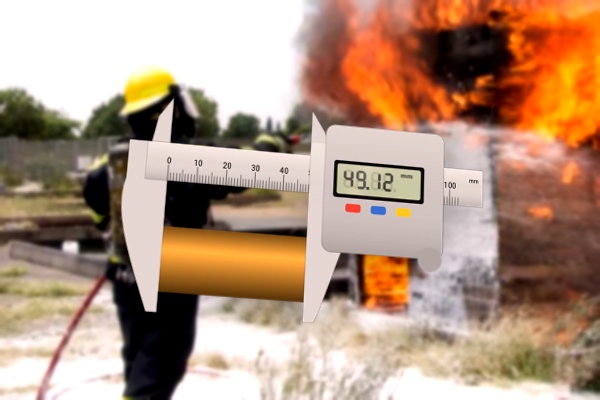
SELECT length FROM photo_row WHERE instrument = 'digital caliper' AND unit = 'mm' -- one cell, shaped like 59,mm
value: 49.12,mm
